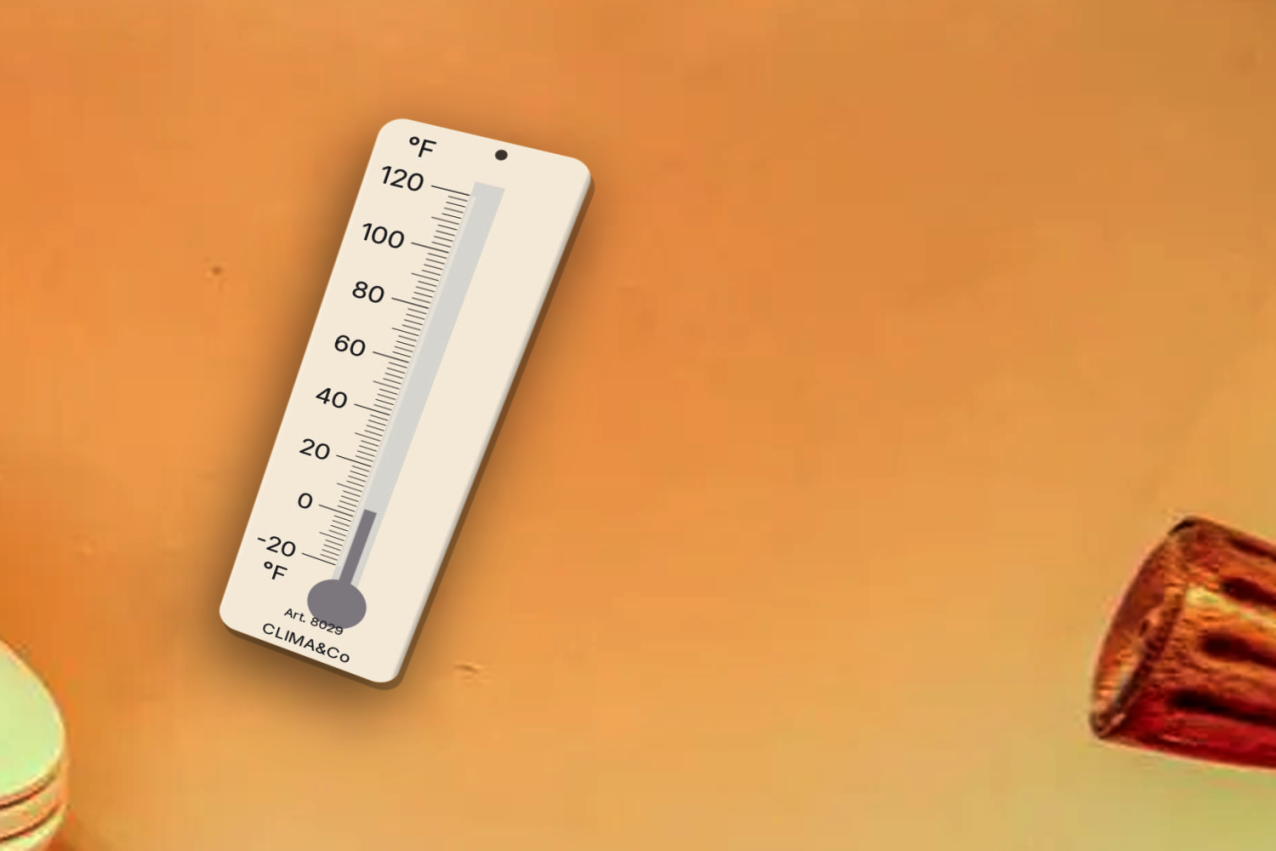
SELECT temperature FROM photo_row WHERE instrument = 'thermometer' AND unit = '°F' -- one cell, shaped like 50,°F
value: 4,°F
